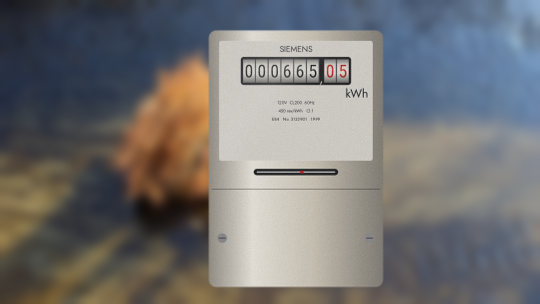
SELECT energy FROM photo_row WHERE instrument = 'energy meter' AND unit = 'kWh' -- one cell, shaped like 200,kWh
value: 665.05,kWh
